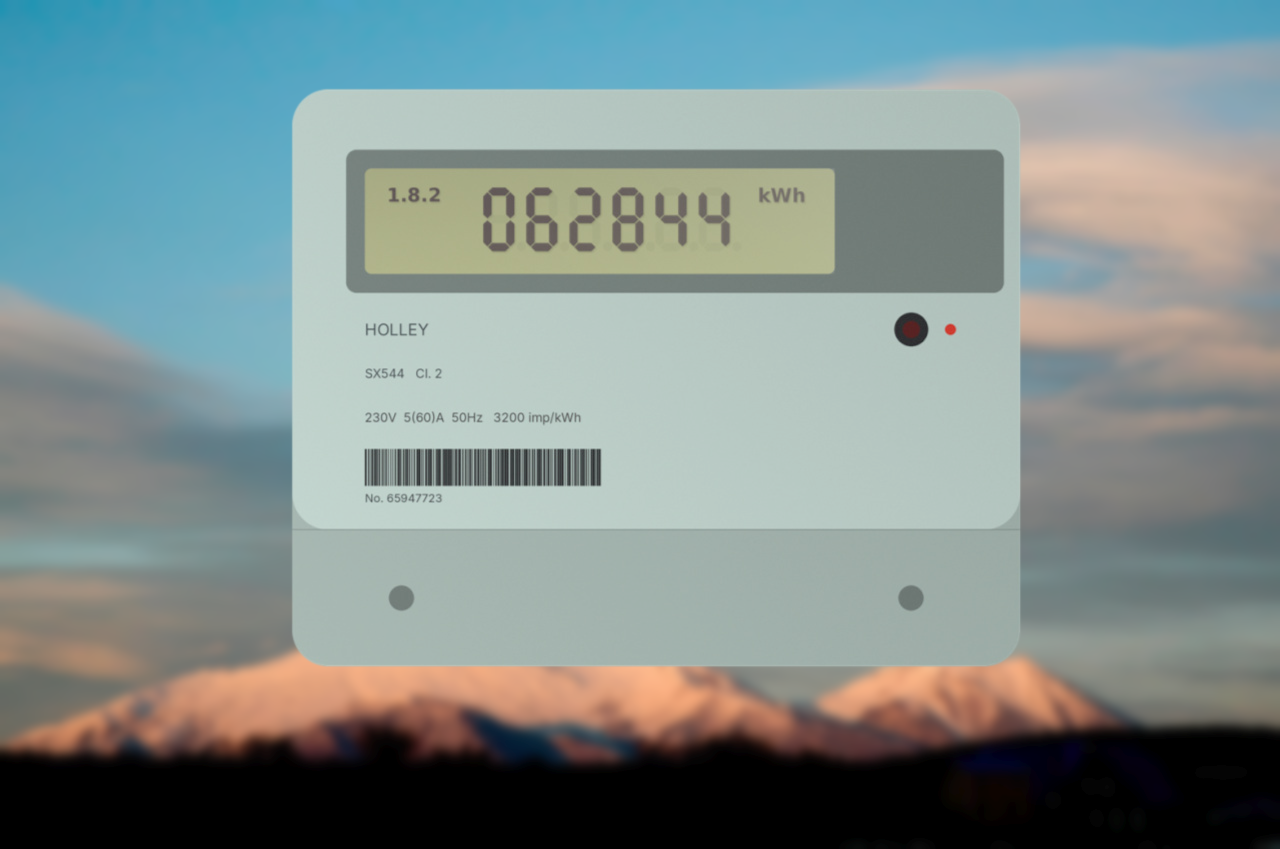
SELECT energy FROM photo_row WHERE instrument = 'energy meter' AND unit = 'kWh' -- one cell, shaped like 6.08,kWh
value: 62844,kWh
